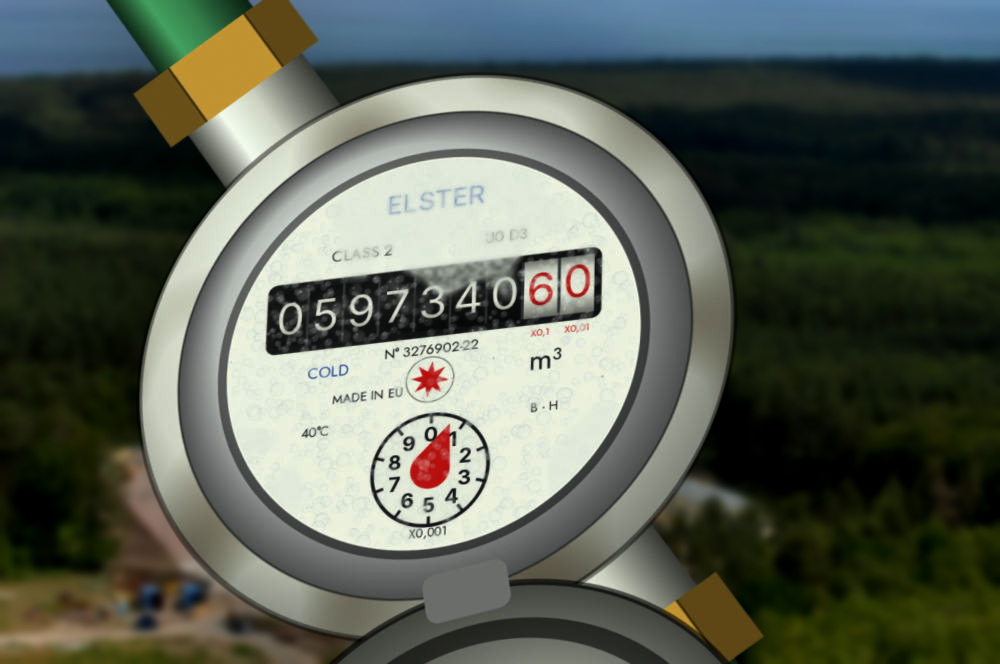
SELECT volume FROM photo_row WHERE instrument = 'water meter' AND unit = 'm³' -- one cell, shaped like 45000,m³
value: 597340.600,m³
